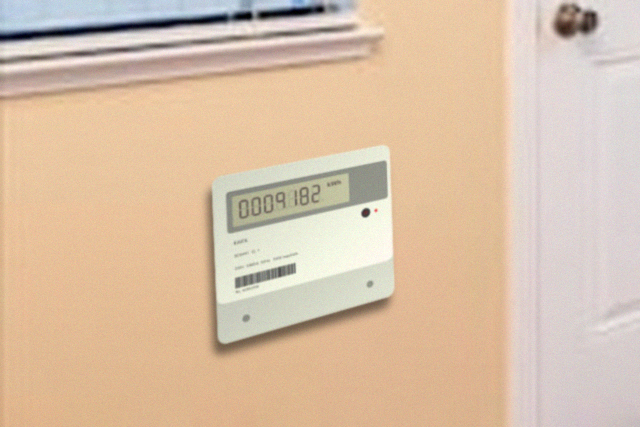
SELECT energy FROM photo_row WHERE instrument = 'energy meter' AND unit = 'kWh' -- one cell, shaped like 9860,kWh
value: 9182,kWh
